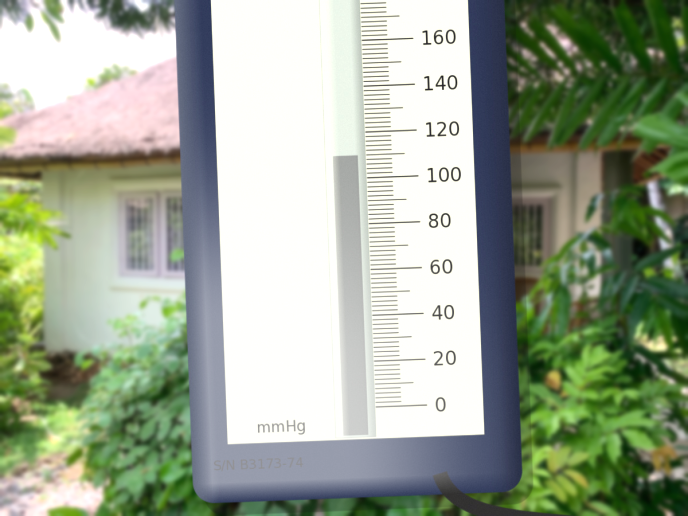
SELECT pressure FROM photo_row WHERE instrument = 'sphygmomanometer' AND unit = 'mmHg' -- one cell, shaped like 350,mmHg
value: 110,mmHg
